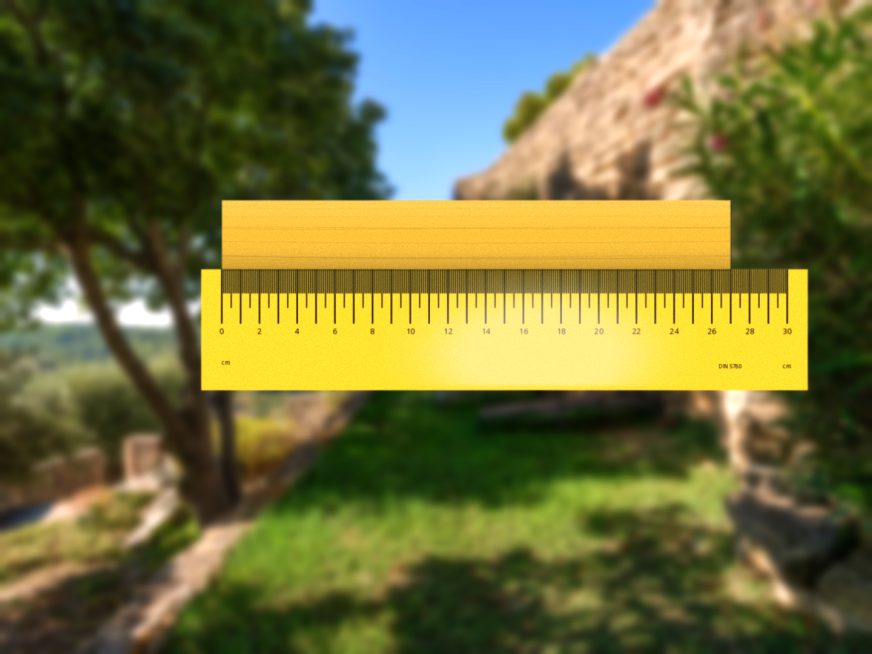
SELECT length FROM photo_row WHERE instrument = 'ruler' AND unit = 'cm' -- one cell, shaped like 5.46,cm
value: 27,cm
